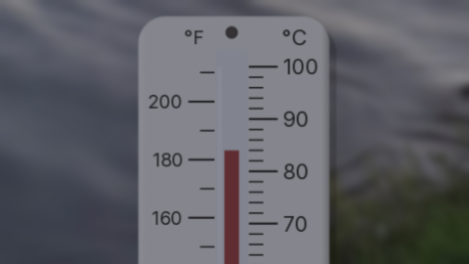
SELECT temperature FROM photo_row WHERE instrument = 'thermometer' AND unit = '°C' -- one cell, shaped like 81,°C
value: 84,°C
